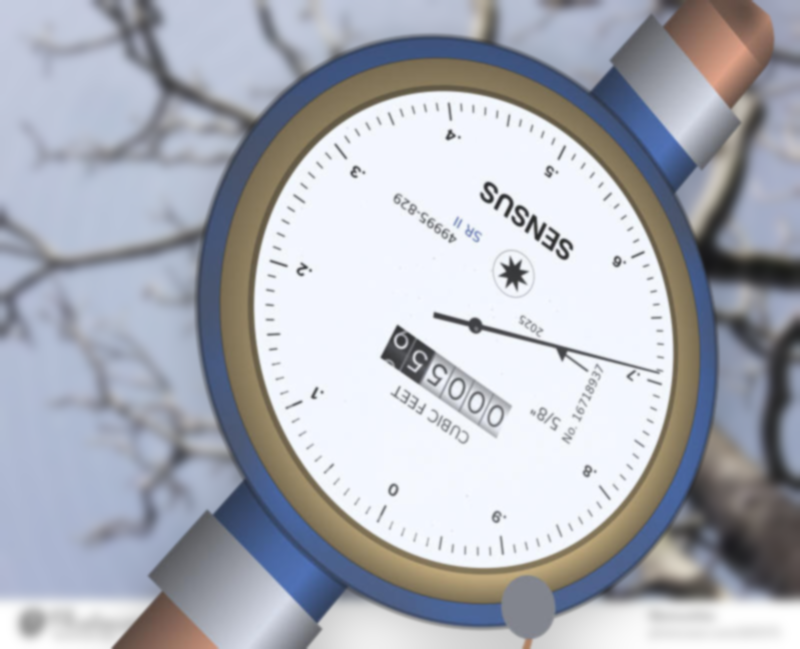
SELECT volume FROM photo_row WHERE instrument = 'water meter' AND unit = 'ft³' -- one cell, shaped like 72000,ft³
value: 558.69,ft³
